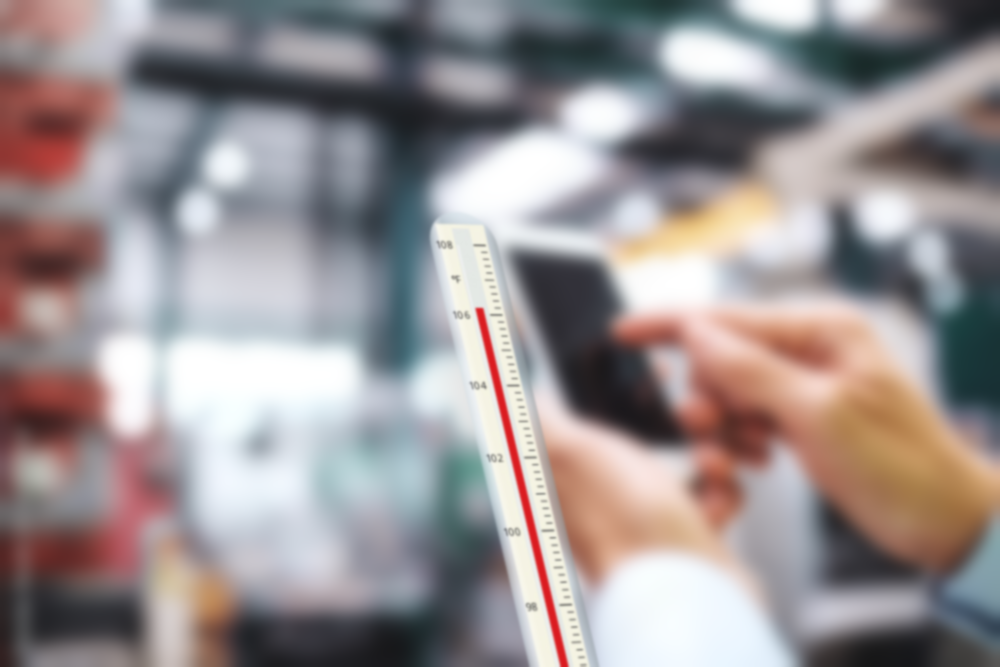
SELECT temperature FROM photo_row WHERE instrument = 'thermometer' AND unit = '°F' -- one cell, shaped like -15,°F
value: 106.2,°F
